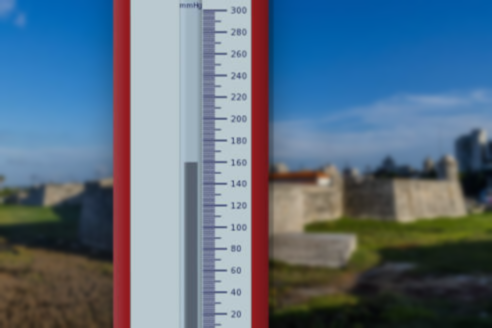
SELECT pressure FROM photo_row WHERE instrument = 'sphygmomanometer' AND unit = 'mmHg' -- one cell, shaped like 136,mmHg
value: 160,mmHg
